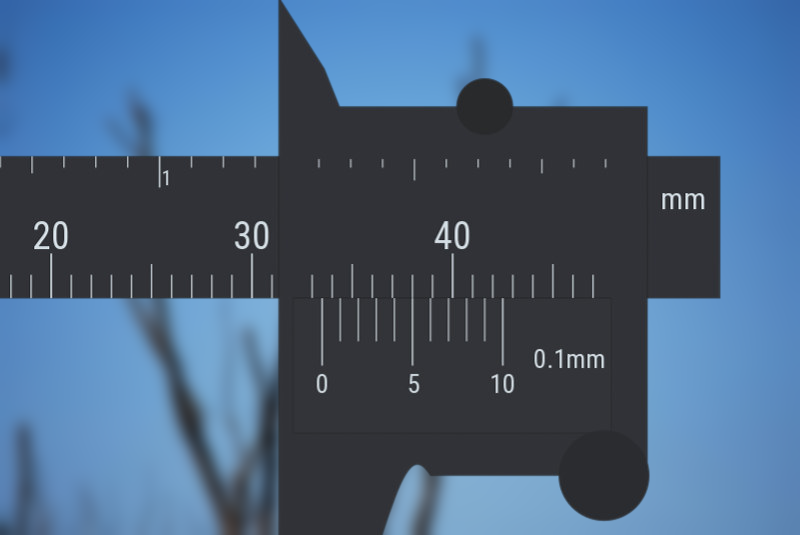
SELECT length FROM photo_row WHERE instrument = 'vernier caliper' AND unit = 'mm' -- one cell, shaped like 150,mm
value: 33.5,mm
